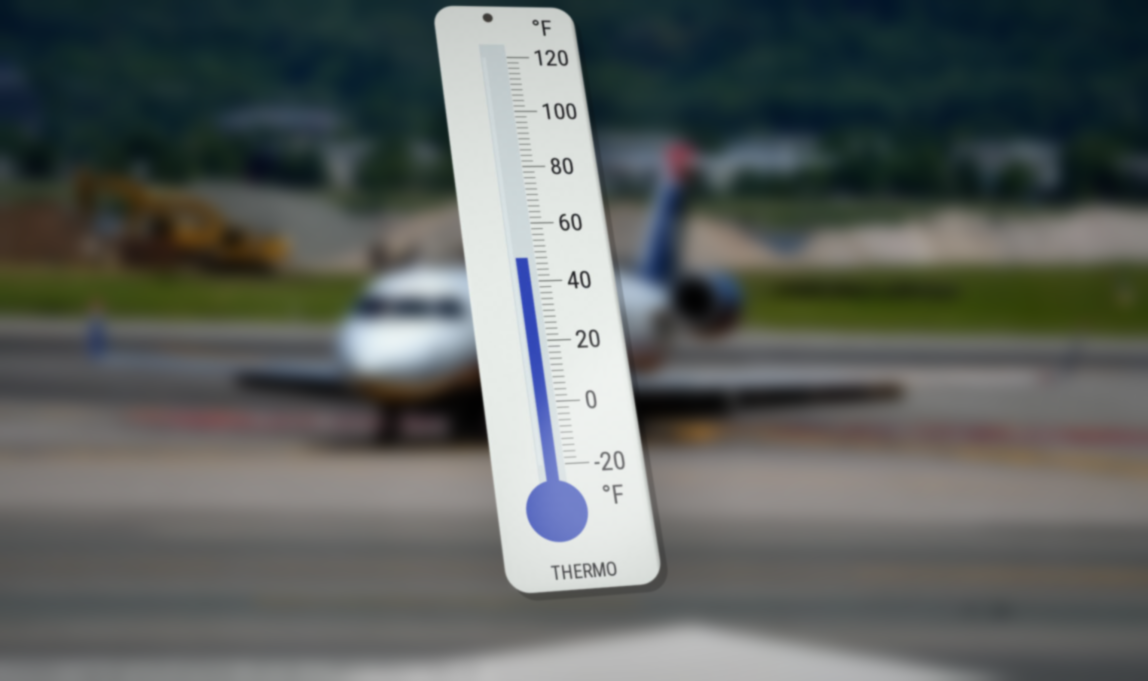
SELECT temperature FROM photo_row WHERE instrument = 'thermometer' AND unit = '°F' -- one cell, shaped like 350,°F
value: 48,°F
